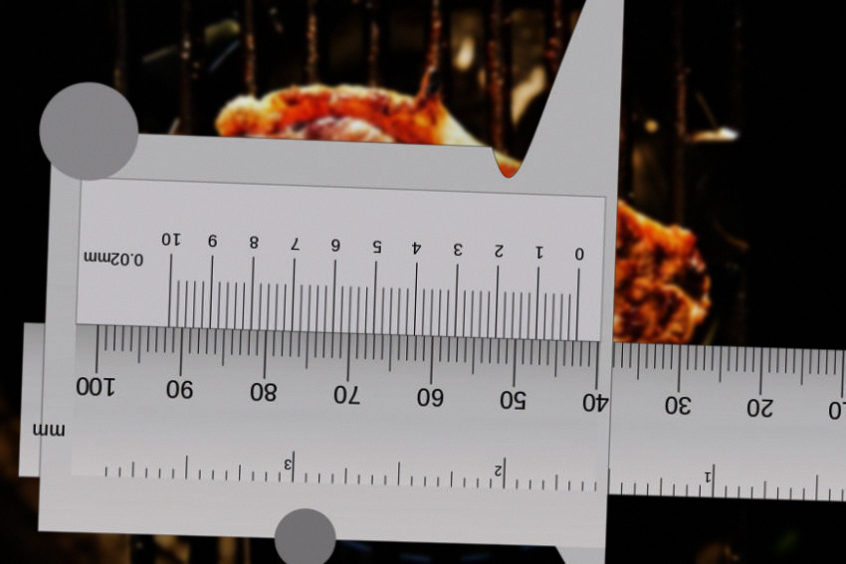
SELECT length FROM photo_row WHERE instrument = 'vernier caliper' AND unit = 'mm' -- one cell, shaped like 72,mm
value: 42.6,mm
